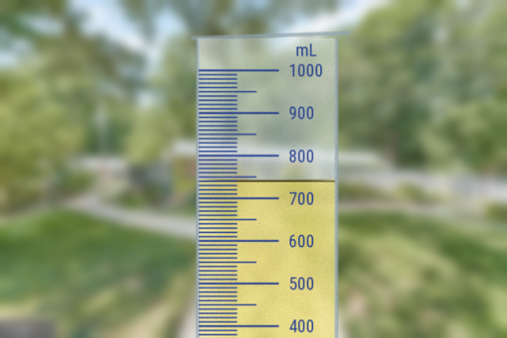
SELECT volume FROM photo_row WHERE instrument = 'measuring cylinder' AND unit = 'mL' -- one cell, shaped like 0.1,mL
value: 740,mL
